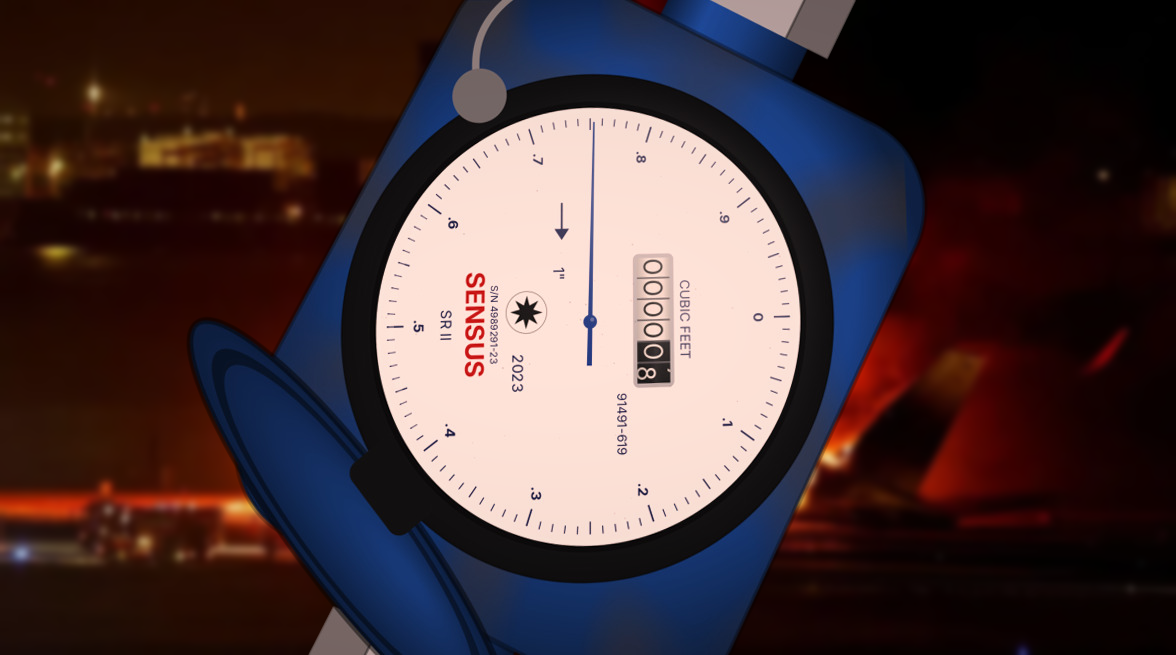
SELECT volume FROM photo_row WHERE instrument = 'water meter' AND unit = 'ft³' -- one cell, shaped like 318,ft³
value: 7.75,ft³
